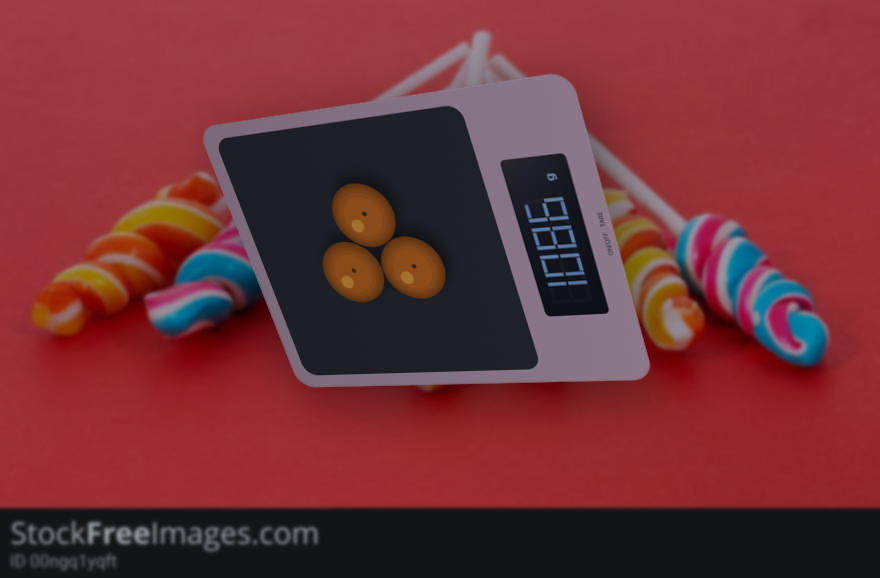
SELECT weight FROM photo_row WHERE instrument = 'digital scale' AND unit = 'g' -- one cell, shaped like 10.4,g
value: 1086,g
